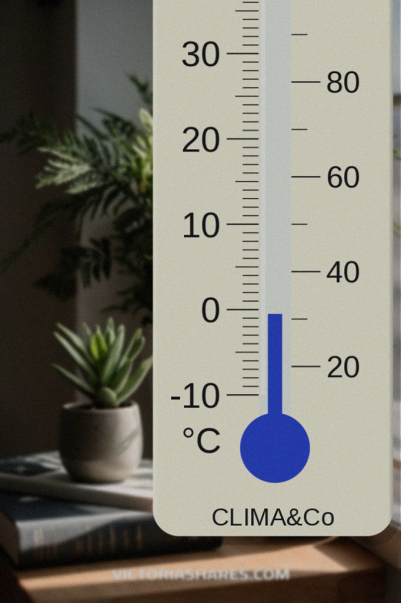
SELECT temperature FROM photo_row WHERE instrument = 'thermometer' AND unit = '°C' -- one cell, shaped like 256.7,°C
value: -0.5,°C
